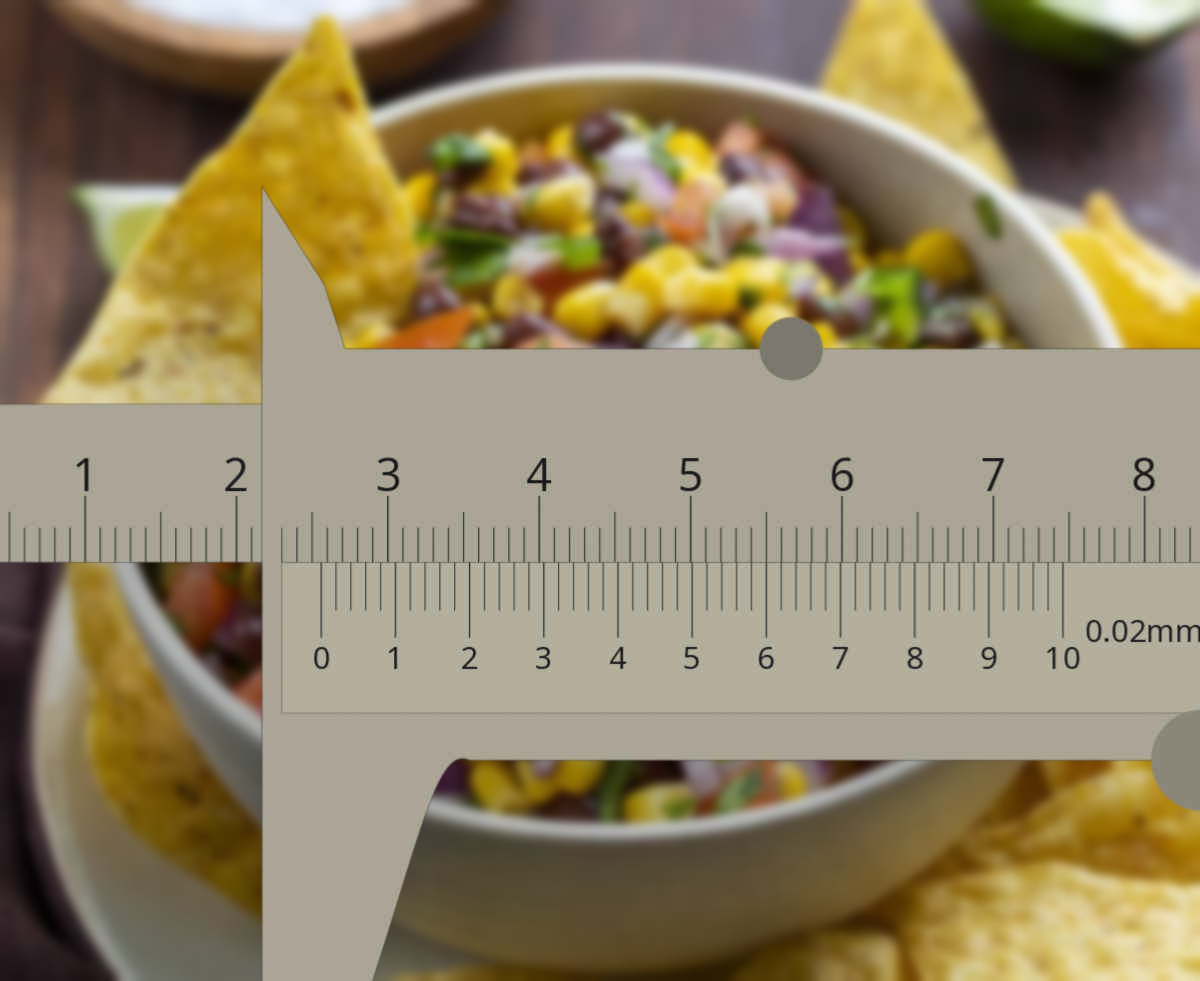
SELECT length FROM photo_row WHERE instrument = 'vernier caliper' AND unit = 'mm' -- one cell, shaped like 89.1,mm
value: 25.6,mm
